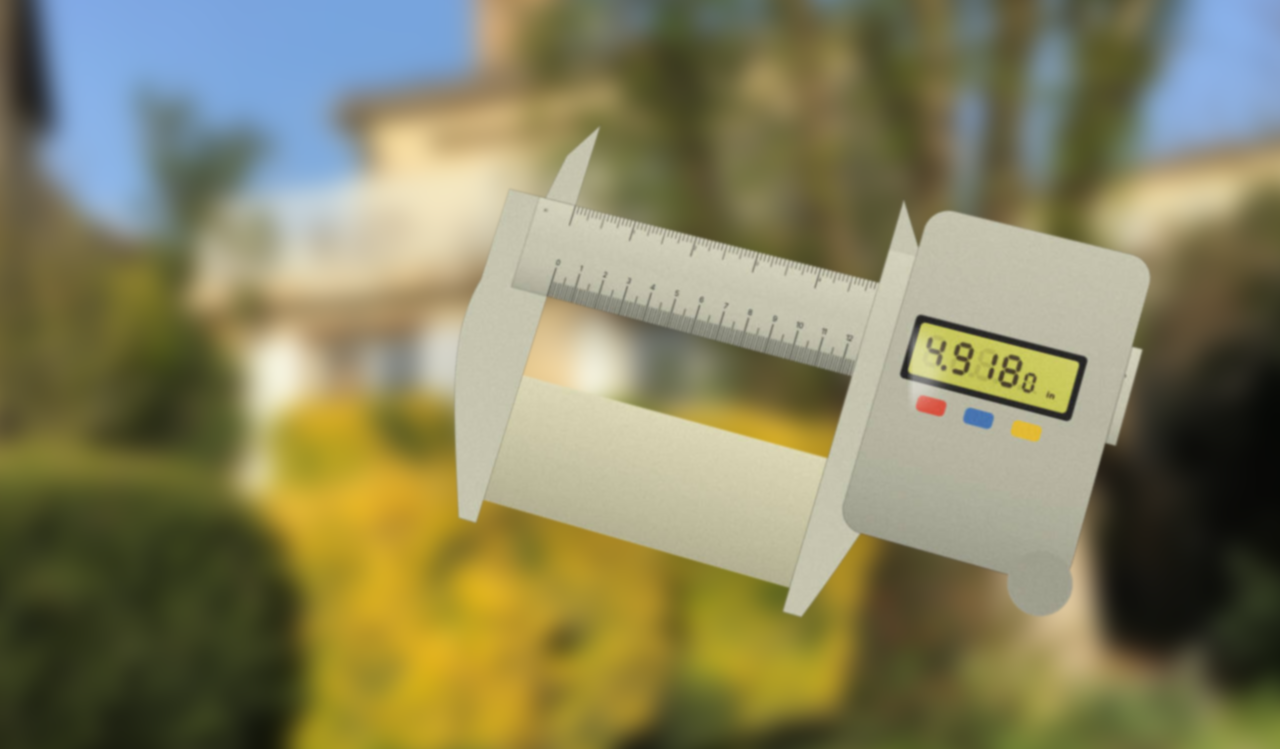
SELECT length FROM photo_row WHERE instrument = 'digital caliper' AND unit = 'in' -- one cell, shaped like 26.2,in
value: 4.9180,in
